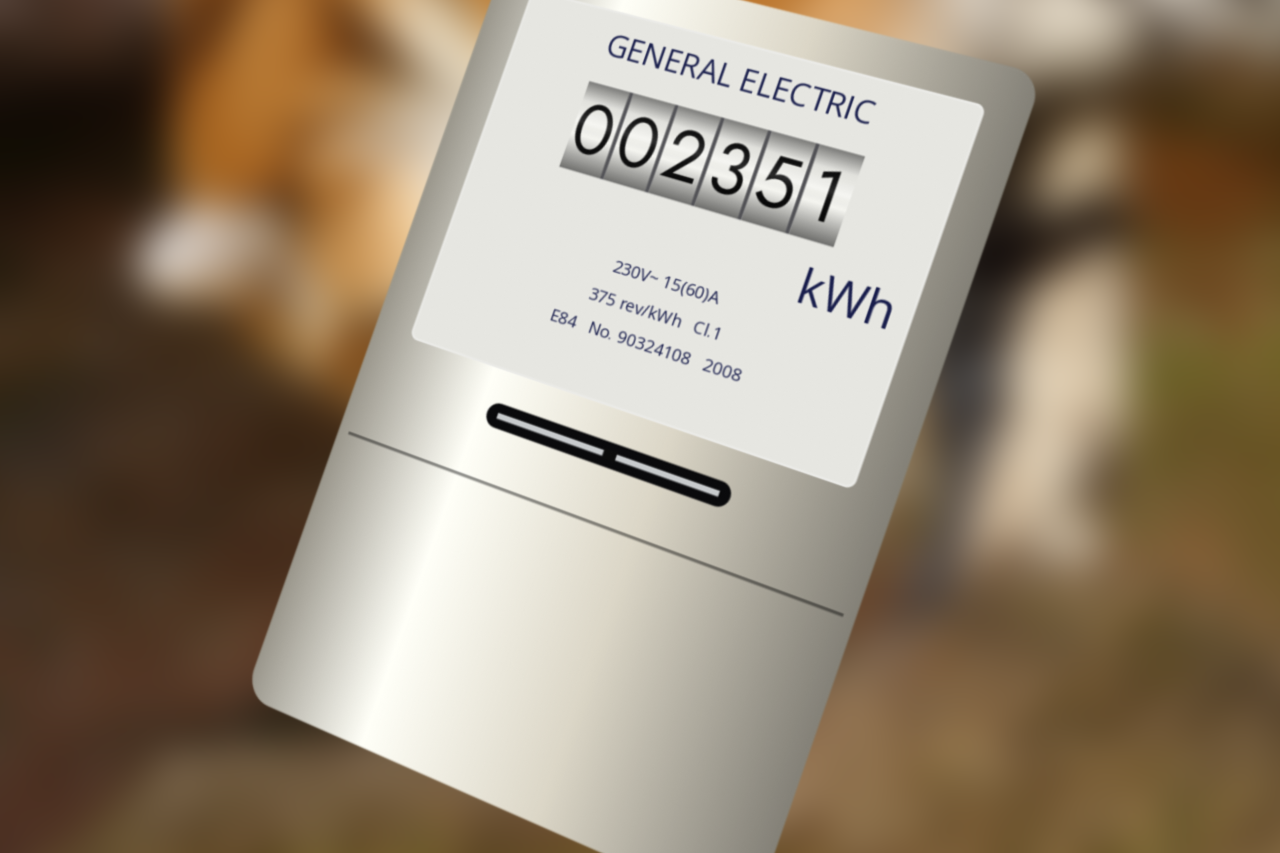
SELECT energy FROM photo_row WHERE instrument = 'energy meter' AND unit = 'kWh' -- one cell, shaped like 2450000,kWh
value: 2351,kWh
